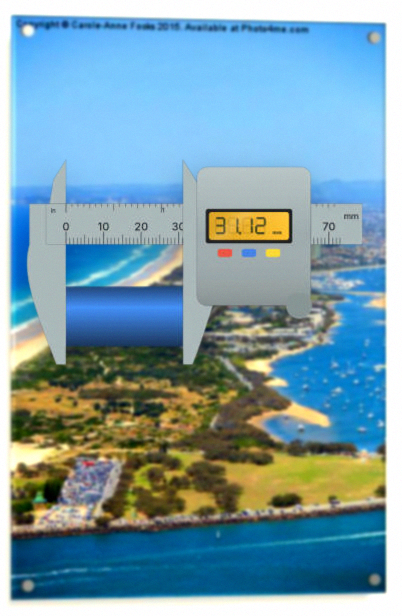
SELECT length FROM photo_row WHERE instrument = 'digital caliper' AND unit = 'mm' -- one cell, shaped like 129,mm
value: 31.12,mm
